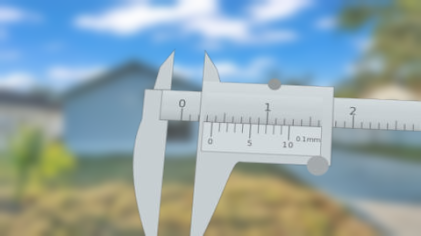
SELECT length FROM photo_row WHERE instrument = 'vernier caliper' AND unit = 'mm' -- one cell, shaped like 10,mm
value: 3.6,mm
